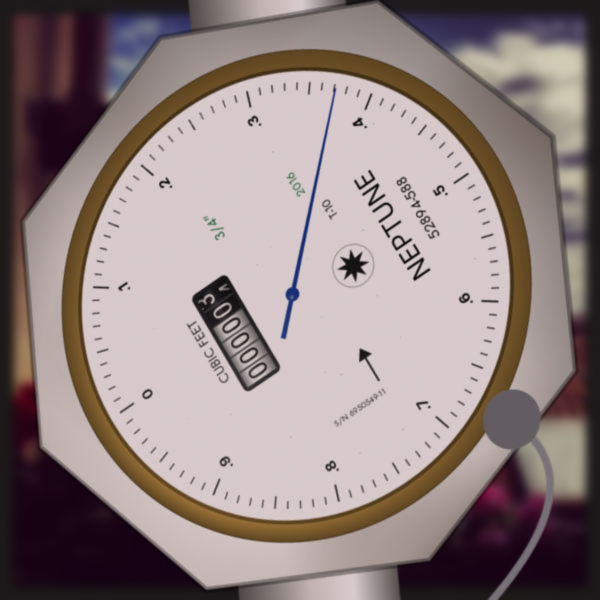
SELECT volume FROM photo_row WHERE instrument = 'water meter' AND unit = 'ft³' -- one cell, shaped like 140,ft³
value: 3.37,ft³
